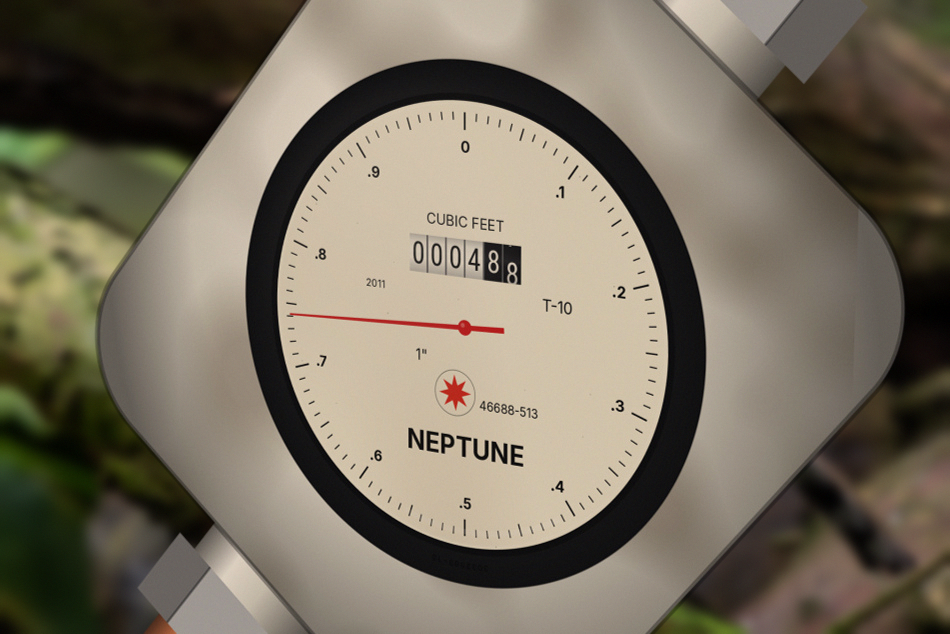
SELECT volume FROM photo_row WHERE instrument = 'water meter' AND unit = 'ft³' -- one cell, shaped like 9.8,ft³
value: 487.74,ft³
